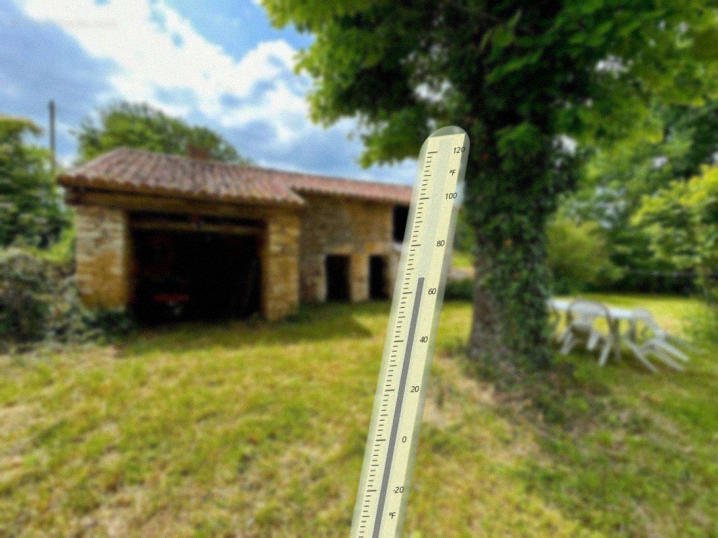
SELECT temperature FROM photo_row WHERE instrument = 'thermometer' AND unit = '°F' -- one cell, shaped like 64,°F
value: 66,°F
